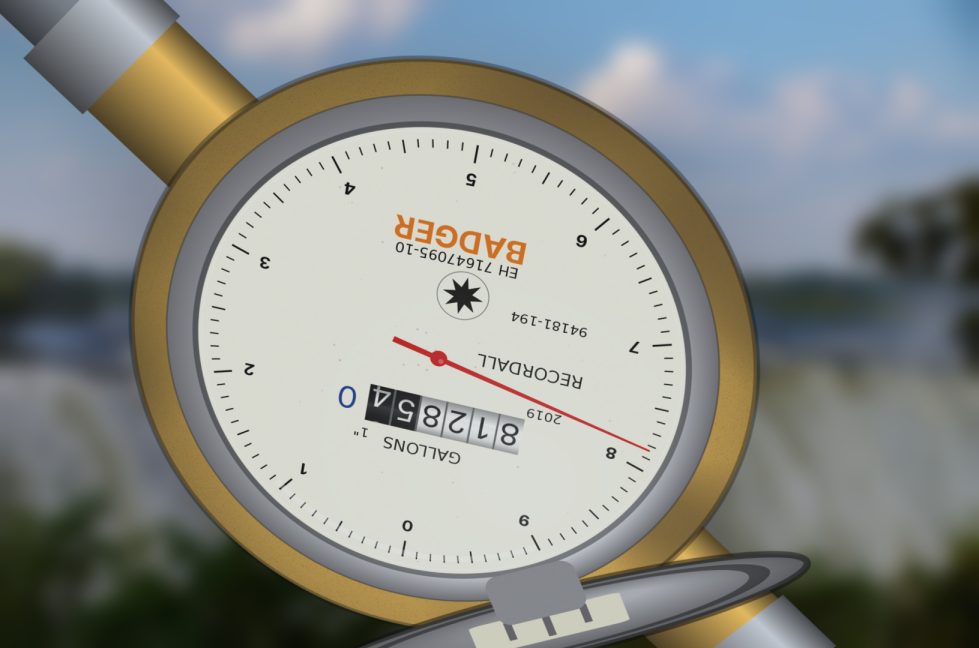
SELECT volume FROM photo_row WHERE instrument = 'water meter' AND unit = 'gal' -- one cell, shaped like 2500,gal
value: 8128537.8,gal
